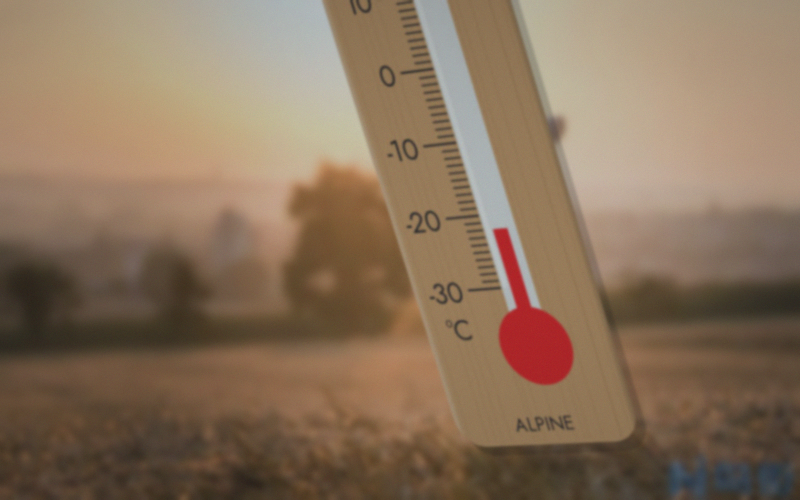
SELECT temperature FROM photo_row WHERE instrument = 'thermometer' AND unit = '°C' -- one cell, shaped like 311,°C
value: -22,°C
